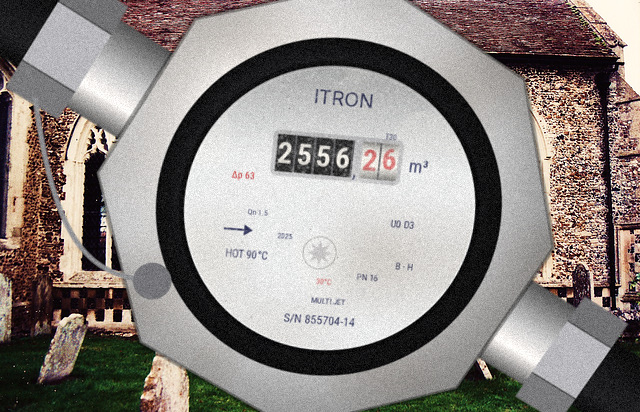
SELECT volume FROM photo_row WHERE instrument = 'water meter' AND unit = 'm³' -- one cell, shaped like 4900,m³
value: 2556.26,m³
